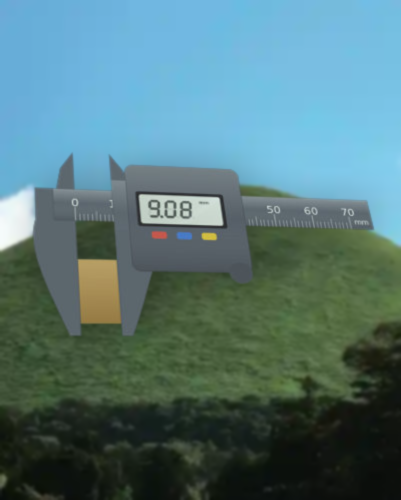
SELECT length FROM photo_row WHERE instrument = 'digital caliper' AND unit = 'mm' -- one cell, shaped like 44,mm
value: 9.08,mm
